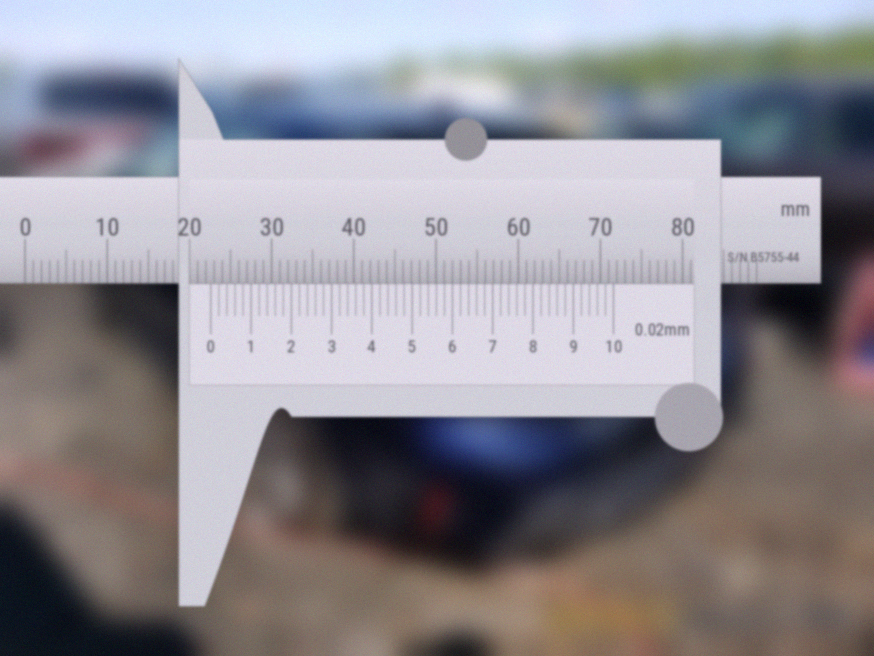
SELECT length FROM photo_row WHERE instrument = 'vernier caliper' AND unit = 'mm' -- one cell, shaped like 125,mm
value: 22.6,mm
